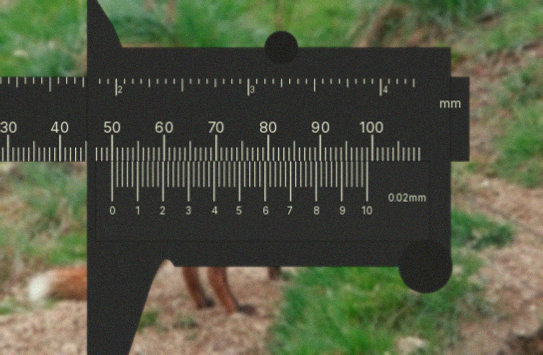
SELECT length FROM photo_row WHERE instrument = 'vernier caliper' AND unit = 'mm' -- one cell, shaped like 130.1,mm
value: 50.0,mm
